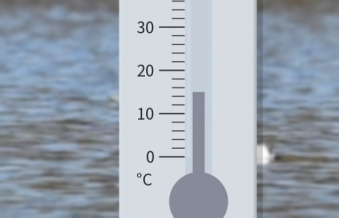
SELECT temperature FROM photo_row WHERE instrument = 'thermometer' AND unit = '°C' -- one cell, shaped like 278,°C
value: 15,°C
